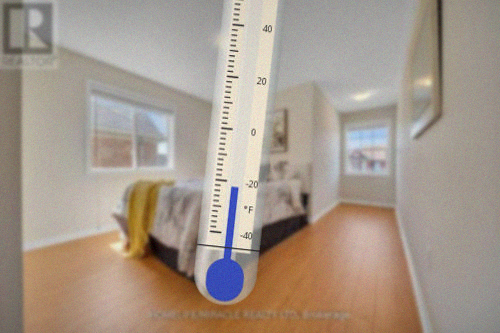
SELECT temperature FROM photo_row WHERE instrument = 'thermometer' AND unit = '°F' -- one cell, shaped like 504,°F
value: -22,°F
